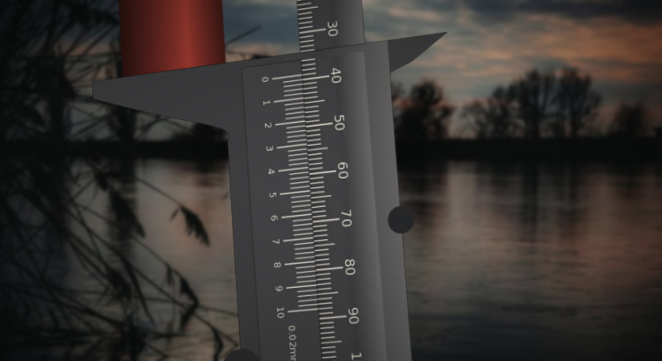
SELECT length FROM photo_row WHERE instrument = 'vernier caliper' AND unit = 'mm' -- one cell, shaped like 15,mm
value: 39.0,mm
